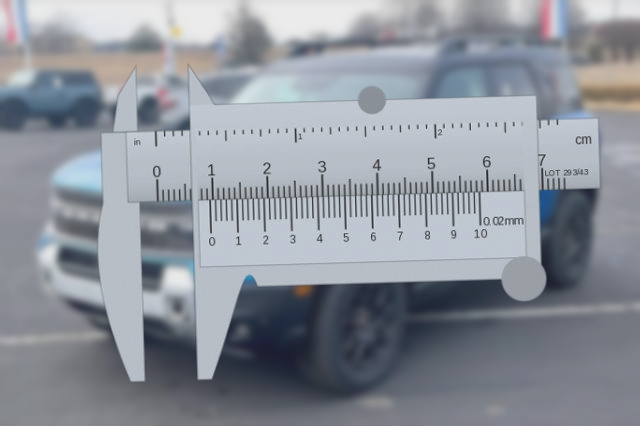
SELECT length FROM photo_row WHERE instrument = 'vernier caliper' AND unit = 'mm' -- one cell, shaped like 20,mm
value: 9.5,mm
